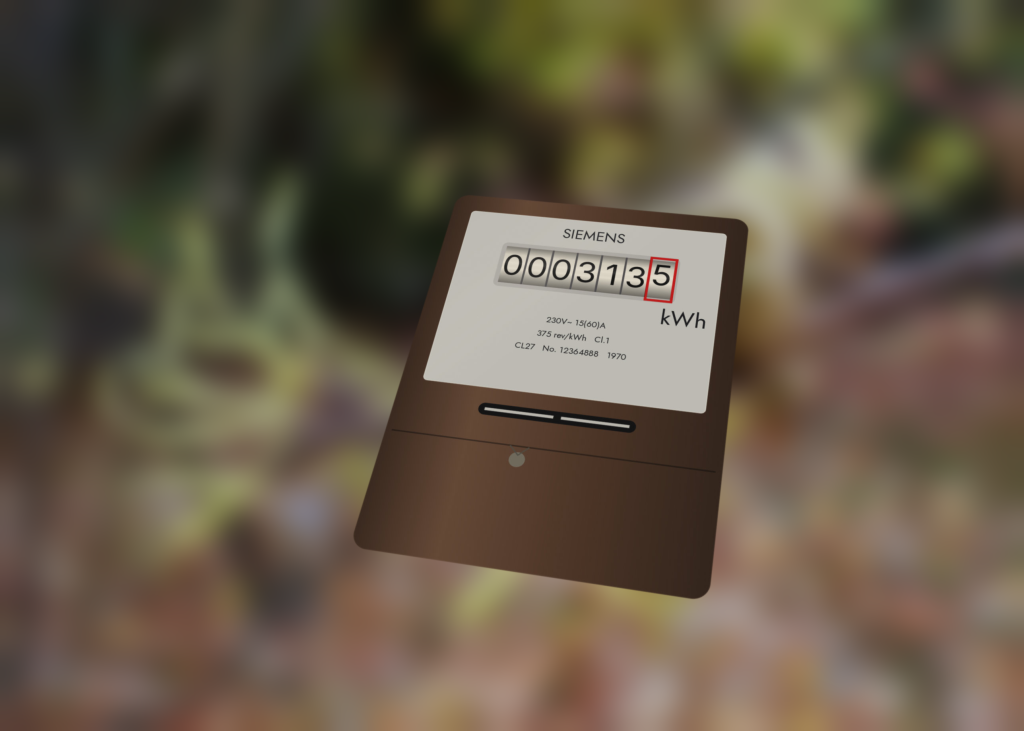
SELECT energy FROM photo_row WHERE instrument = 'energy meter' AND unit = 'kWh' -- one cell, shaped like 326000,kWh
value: 313.5,kWh
